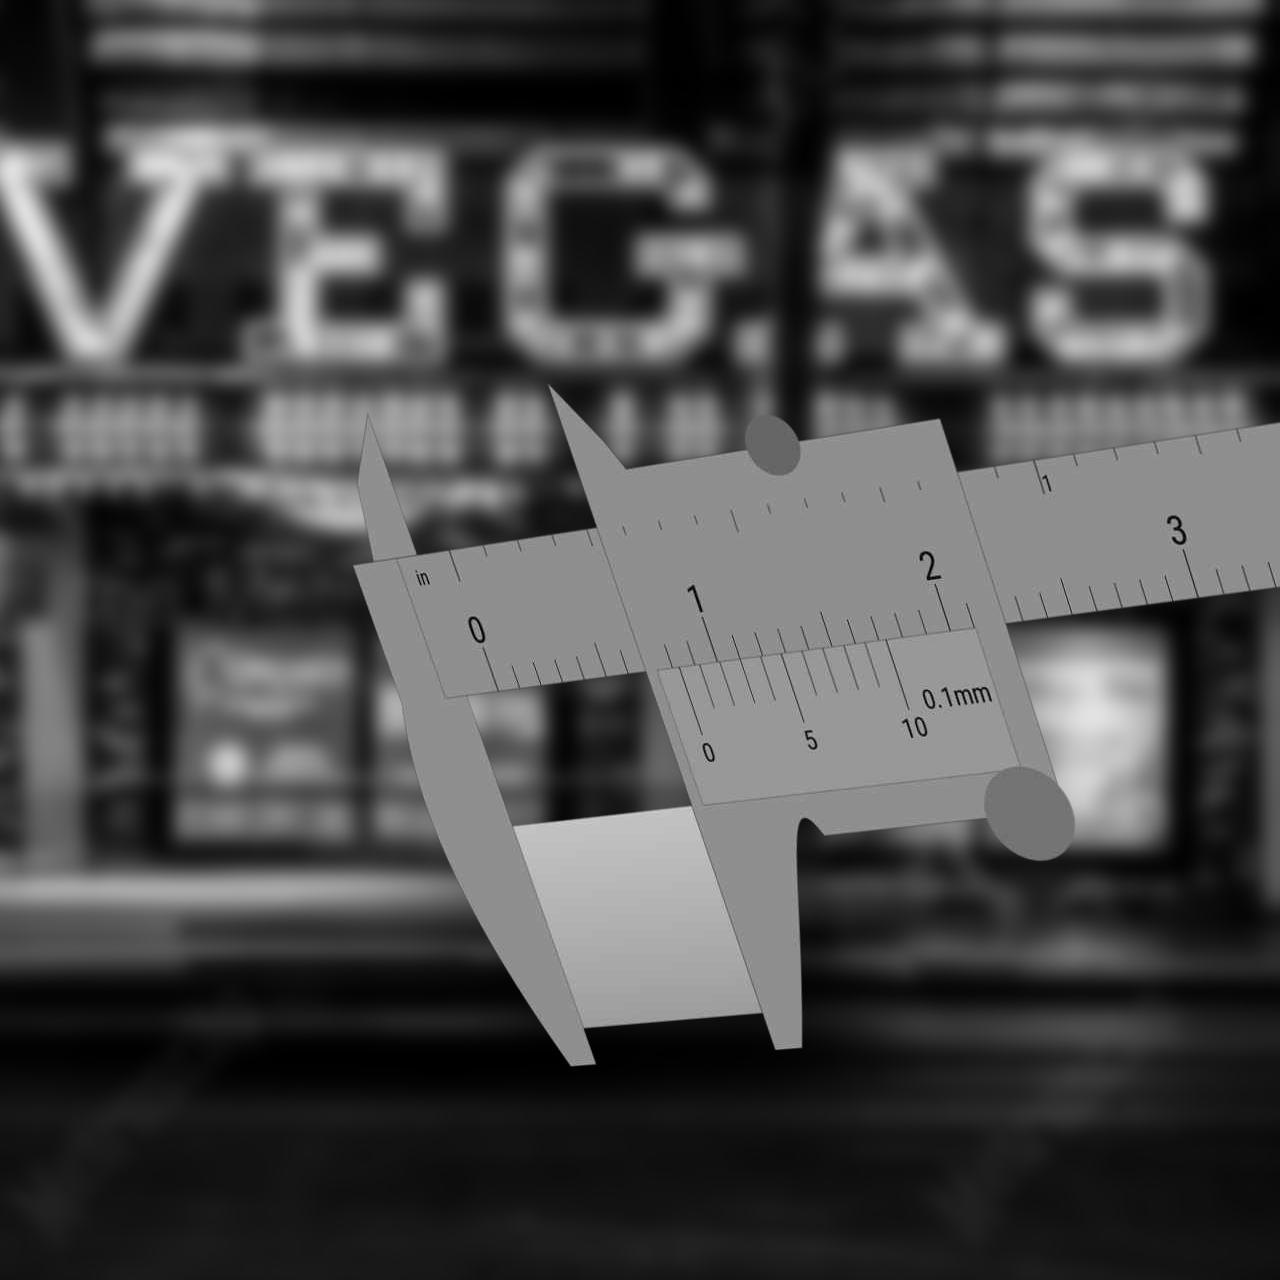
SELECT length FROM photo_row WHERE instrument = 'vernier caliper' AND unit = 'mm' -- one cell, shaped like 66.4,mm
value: 8.3,mm
